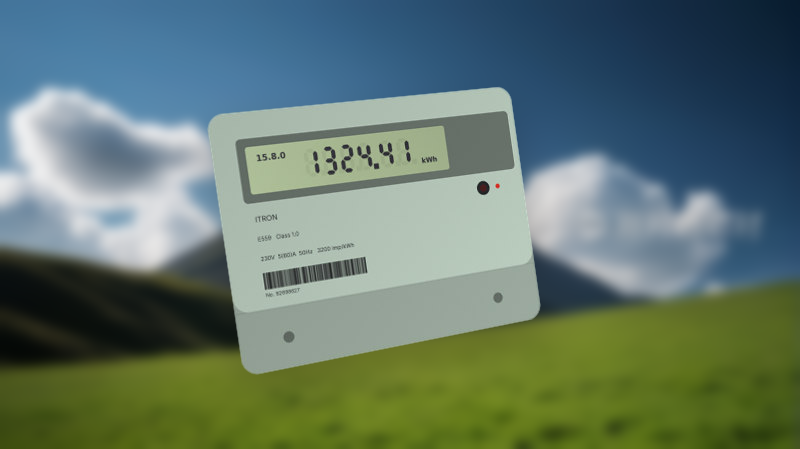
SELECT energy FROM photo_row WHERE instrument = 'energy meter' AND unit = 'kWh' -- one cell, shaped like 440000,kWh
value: 1324.41,kWh
